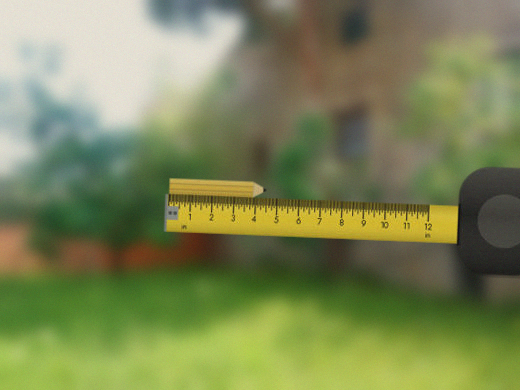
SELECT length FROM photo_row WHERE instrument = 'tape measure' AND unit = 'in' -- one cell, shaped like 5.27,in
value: 4.5,in
